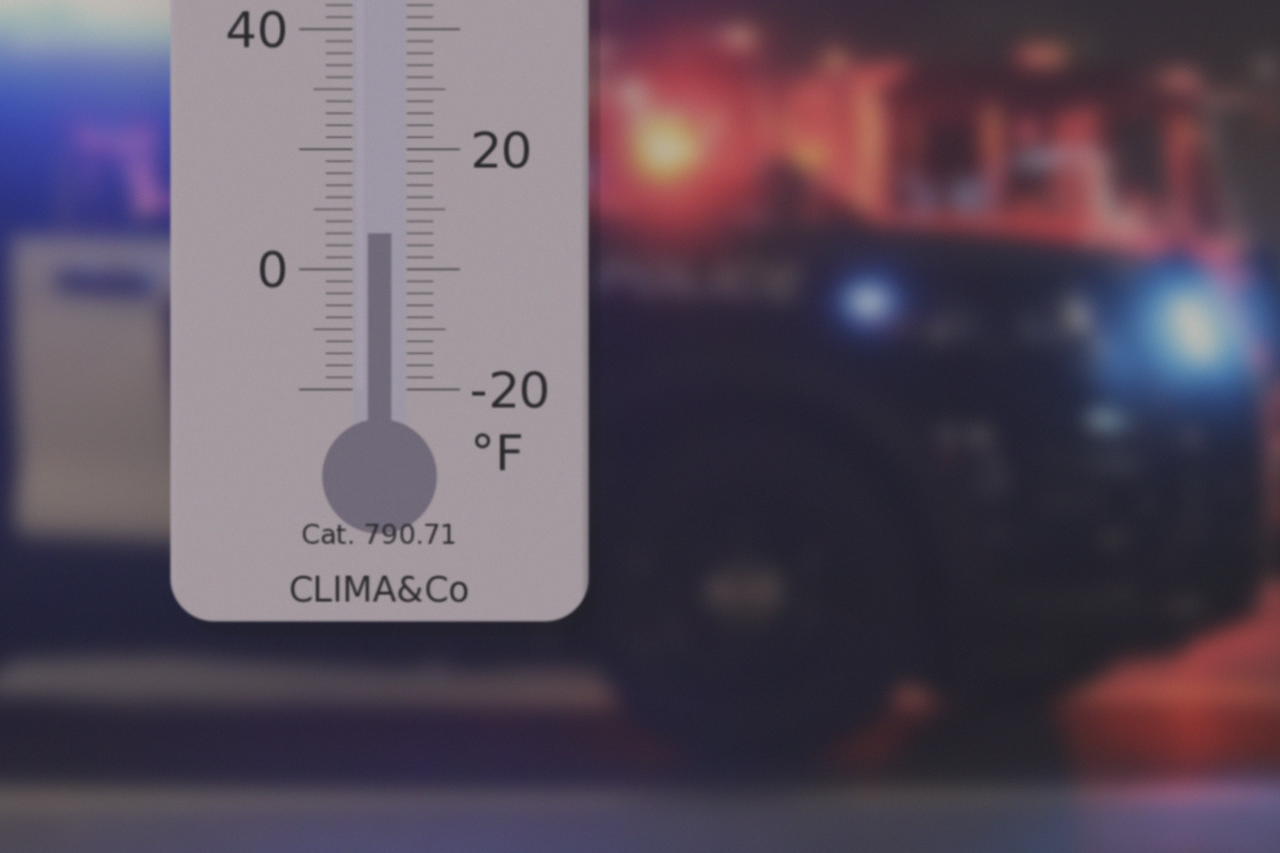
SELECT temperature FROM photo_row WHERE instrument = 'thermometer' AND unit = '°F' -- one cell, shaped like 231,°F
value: 6,°F
